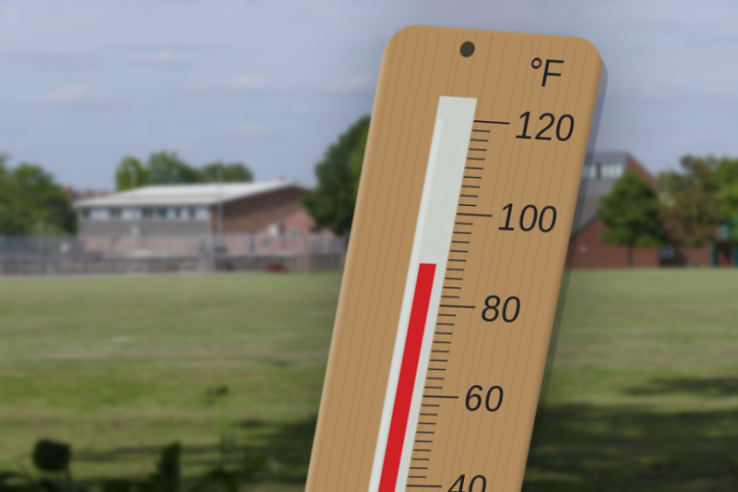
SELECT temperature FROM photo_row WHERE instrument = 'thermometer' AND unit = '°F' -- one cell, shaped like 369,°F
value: 89,°F
